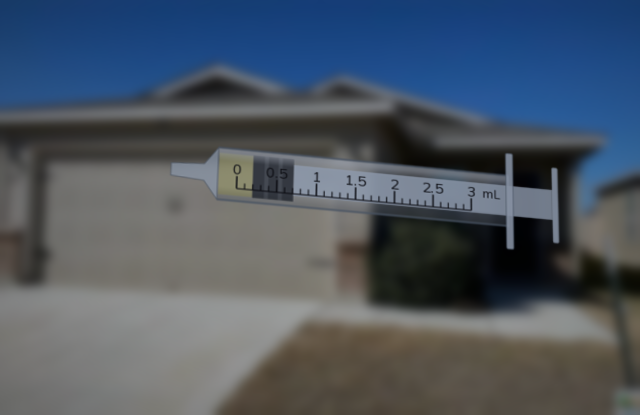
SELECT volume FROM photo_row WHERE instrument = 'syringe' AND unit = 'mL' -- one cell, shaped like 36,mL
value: 0.2,mL
